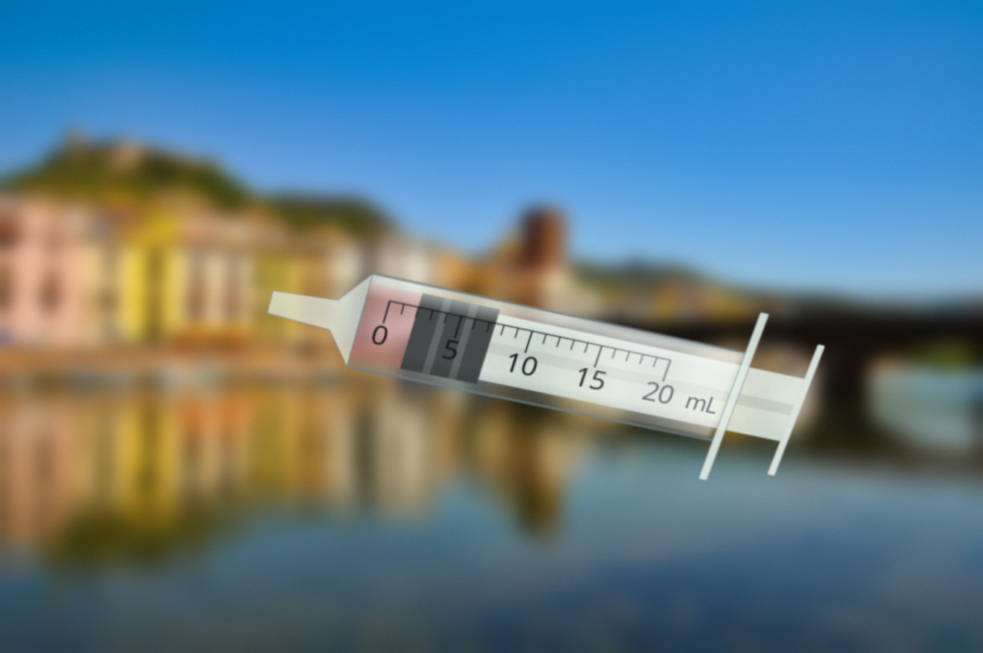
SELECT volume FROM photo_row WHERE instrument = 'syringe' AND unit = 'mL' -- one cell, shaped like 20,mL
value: 2,mL
